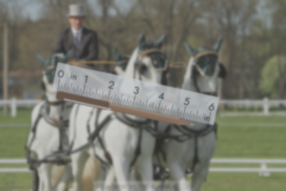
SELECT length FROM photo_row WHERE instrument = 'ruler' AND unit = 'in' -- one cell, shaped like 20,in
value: 5.5,in
